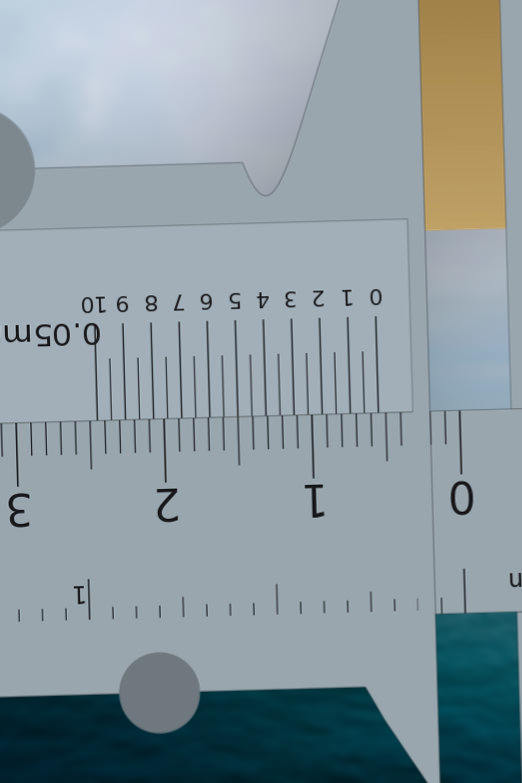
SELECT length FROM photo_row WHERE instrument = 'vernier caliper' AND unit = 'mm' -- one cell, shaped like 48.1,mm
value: 5.5,mm
